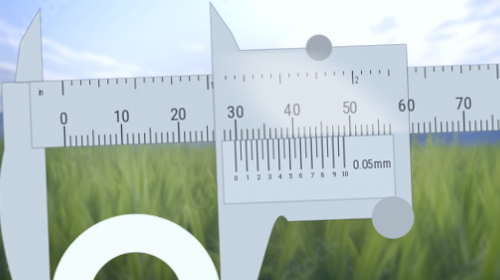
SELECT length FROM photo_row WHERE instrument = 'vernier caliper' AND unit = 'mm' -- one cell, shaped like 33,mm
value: 29.8,mm
